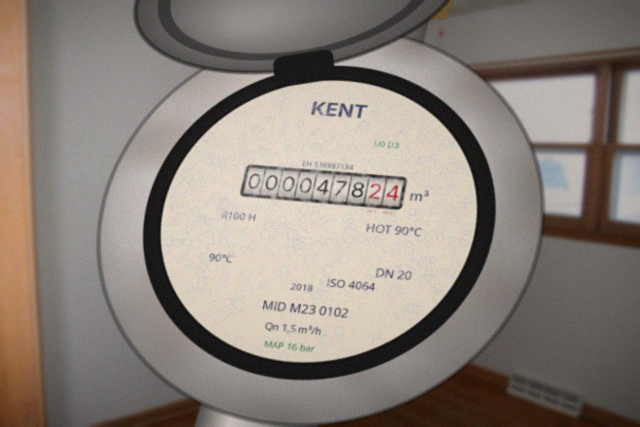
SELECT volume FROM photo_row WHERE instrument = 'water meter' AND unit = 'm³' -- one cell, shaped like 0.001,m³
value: 478.24,m³
